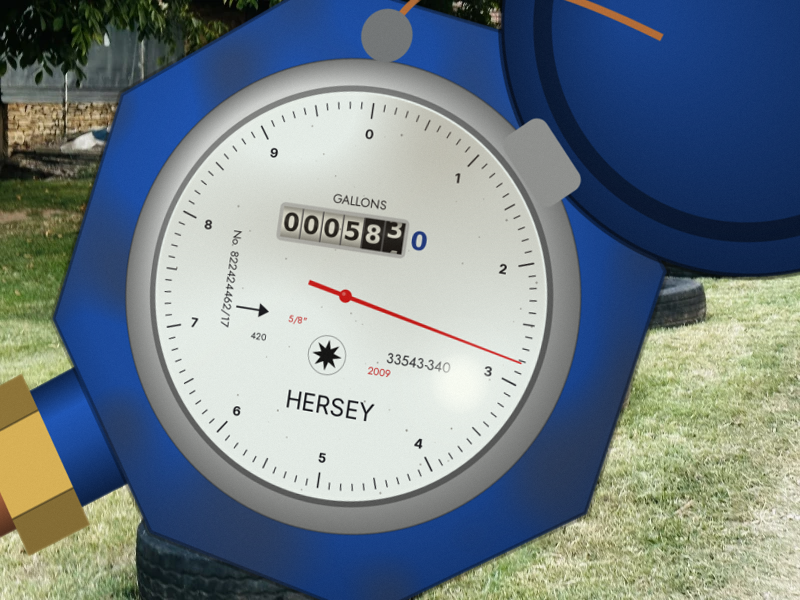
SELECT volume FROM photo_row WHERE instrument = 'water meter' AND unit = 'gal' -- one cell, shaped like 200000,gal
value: 5832.8,gal
